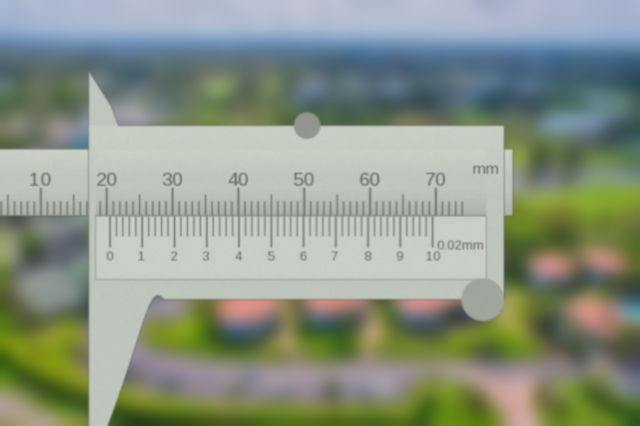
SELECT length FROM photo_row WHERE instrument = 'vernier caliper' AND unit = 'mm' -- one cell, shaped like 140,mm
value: 20.5,mm
